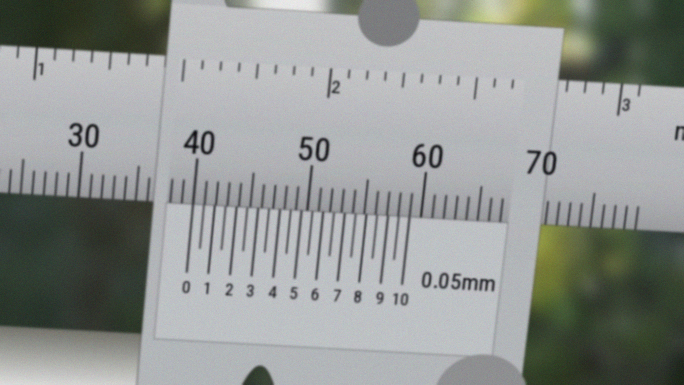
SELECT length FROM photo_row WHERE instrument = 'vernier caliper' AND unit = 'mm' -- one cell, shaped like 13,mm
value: 40.0,mm
